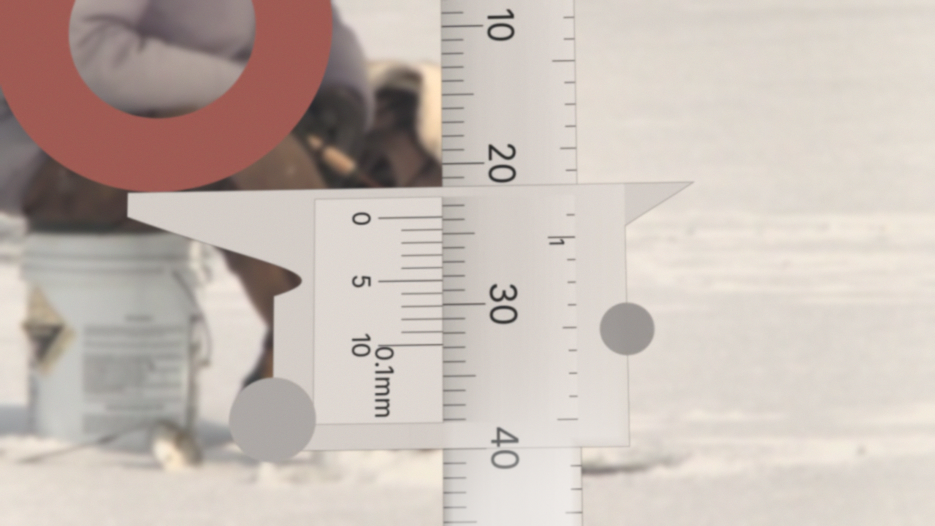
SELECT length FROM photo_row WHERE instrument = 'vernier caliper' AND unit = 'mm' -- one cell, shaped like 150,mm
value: 23.8,mm
